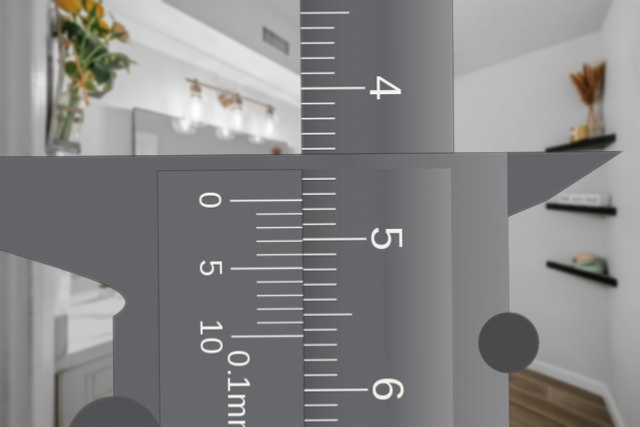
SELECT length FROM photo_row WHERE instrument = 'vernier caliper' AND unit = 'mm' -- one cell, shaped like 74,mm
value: 47.4,mm
